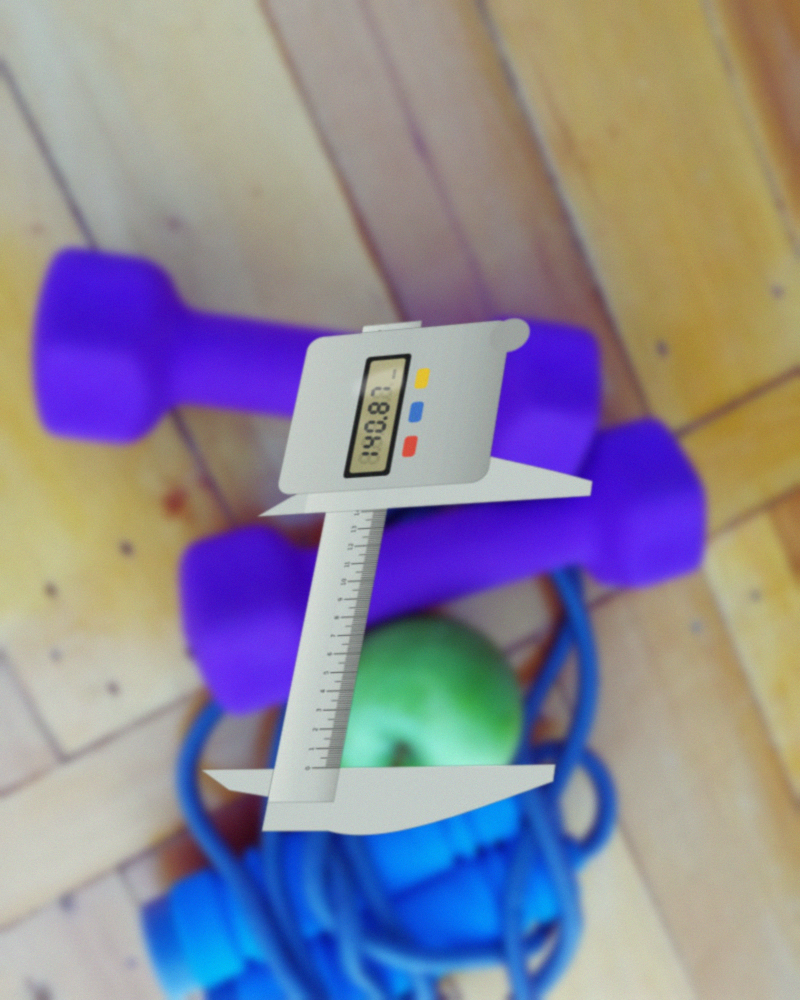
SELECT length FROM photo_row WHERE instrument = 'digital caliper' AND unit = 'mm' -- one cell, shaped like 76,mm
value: 140.87,mm
